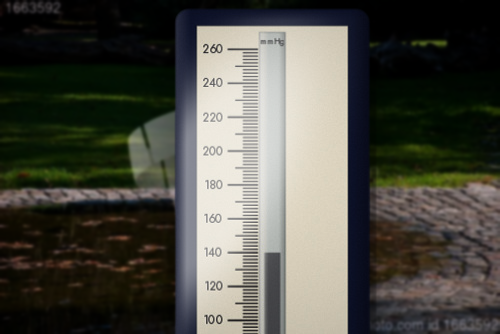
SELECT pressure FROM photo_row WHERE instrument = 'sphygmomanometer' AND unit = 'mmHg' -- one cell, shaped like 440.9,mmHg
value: 140,mmHg
